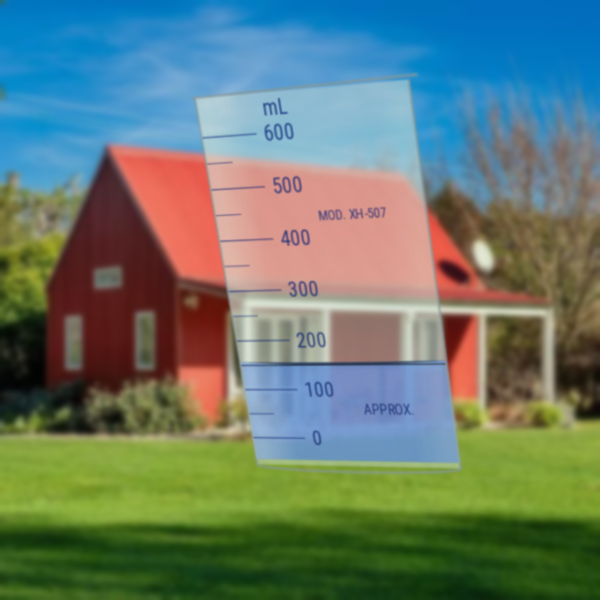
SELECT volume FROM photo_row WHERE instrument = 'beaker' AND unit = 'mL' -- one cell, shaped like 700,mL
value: 150,mL
